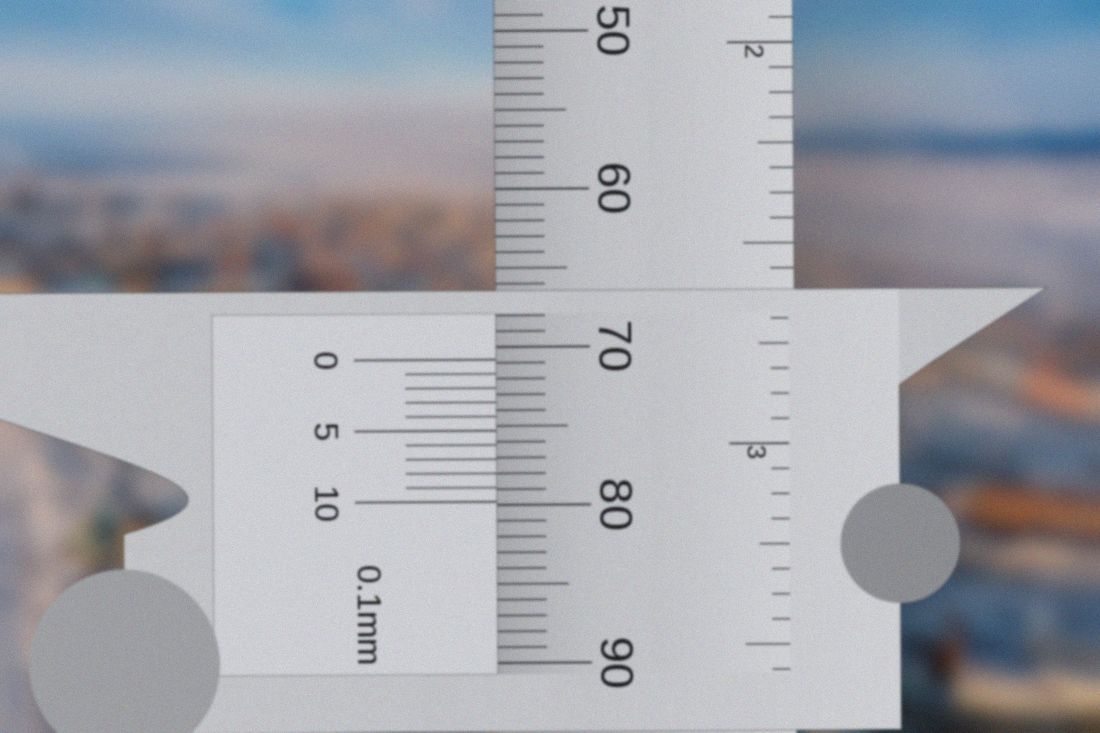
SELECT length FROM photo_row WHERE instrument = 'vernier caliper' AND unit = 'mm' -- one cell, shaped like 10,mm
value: 70.8,mm
